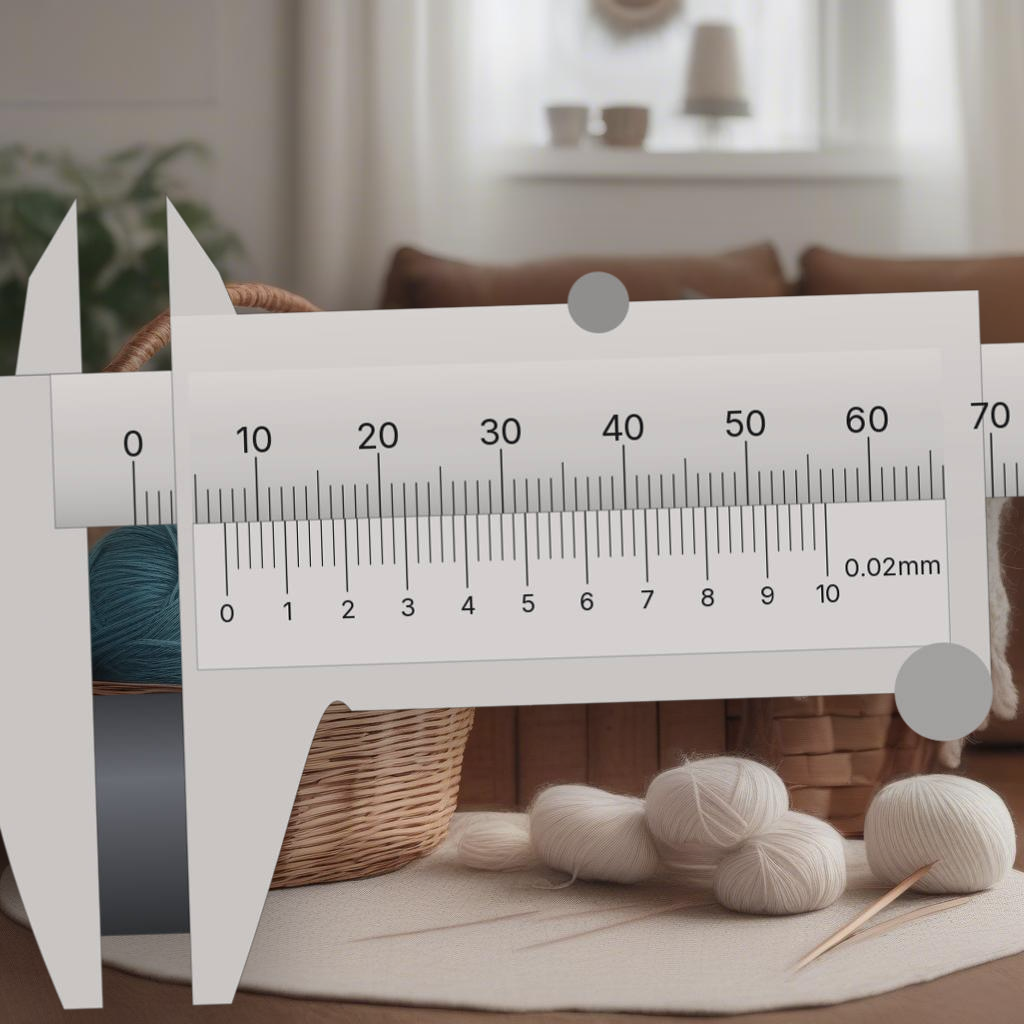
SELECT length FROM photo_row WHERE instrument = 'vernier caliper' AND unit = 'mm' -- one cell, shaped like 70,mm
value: 7.3,mm
